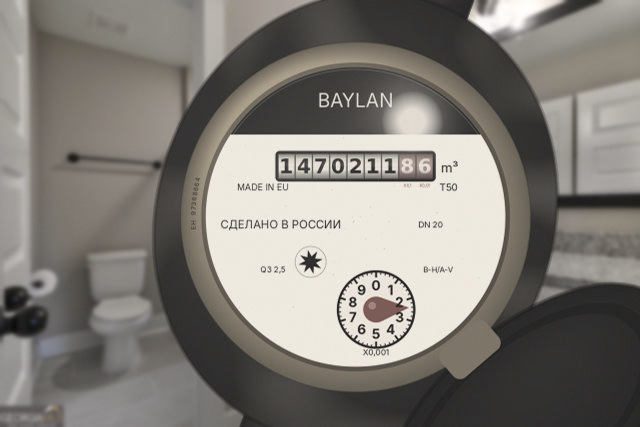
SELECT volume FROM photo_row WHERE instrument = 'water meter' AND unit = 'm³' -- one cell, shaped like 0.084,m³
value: 1470211.862,m³
